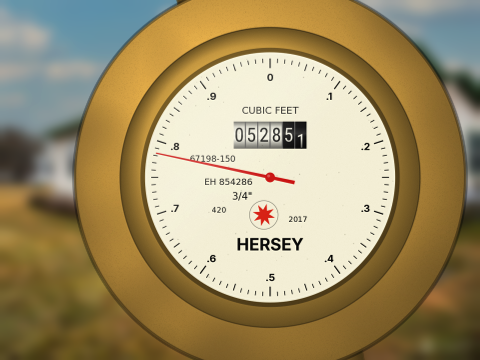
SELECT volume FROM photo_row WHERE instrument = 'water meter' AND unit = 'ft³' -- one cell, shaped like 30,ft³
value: 52850.78,ft³
